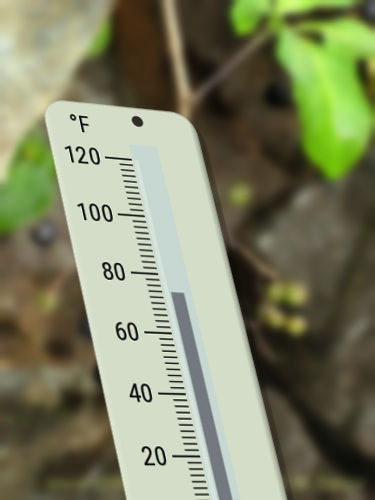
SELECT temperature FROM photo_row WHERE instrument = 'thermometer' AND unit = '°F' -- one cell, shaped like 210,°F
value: 74,°F
